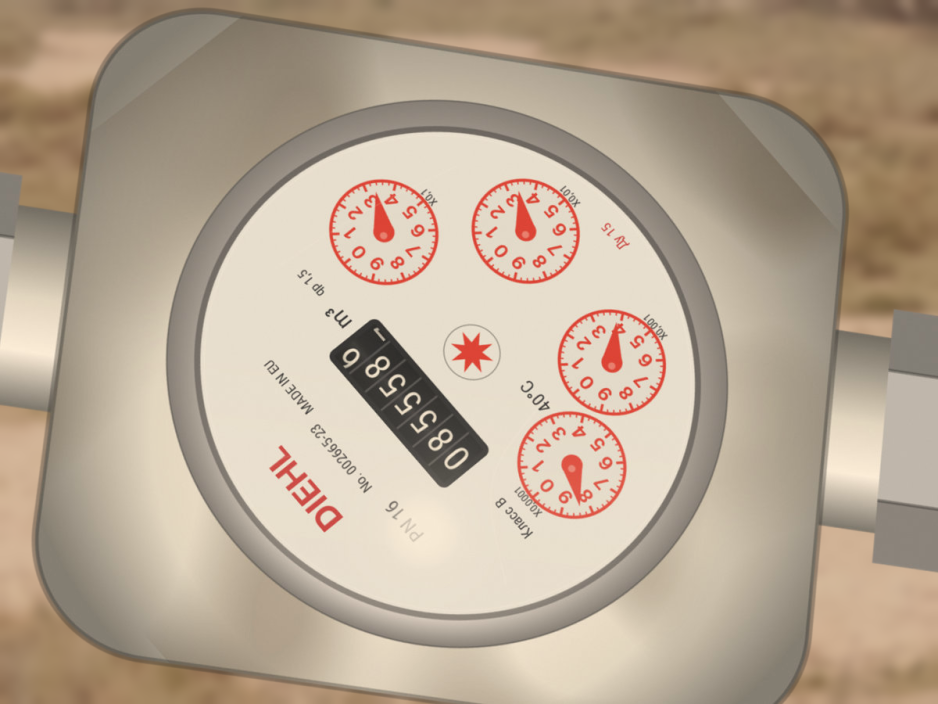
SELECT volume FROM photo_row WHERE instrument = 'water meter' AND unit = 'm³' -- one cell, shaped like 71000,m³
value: 855586.3338,m³
